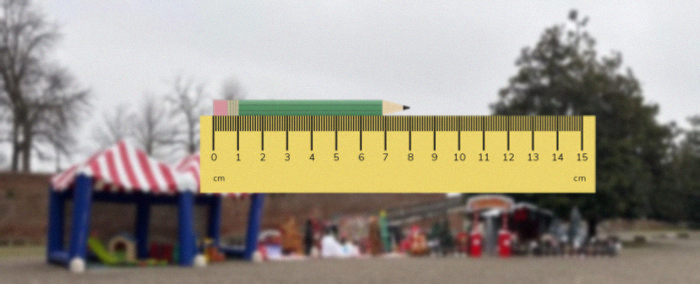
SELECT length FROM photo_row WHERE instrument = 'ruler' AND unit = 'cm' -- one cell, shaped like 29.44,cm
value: 8,cm
